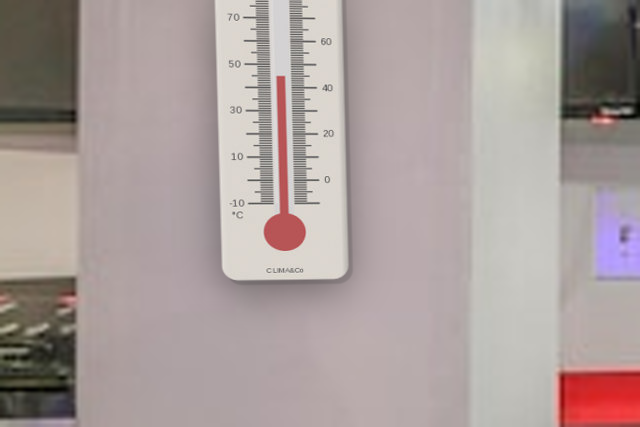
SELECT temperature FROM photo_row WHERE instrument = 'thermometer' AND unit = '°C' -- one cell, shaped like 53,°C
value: 45,°C
